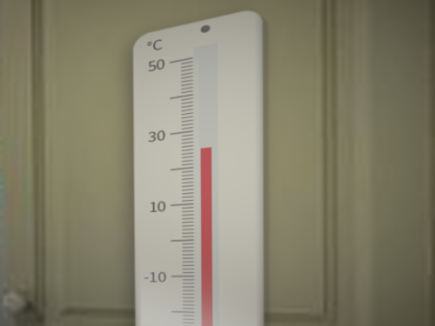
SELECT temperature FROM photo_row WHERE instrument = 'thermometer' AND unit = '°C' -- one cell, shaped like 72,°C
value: 25,°C
